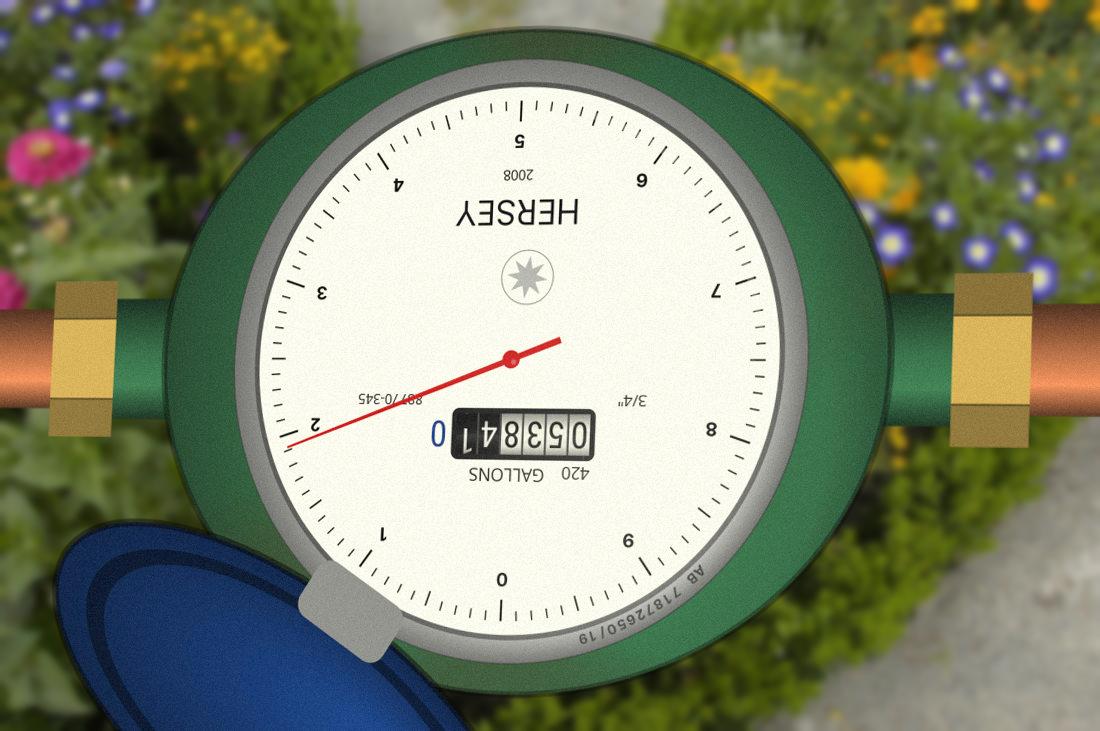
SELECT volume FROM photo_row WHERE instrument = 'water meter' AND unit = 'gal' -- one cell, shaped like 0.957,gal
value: 538411.9,gal
